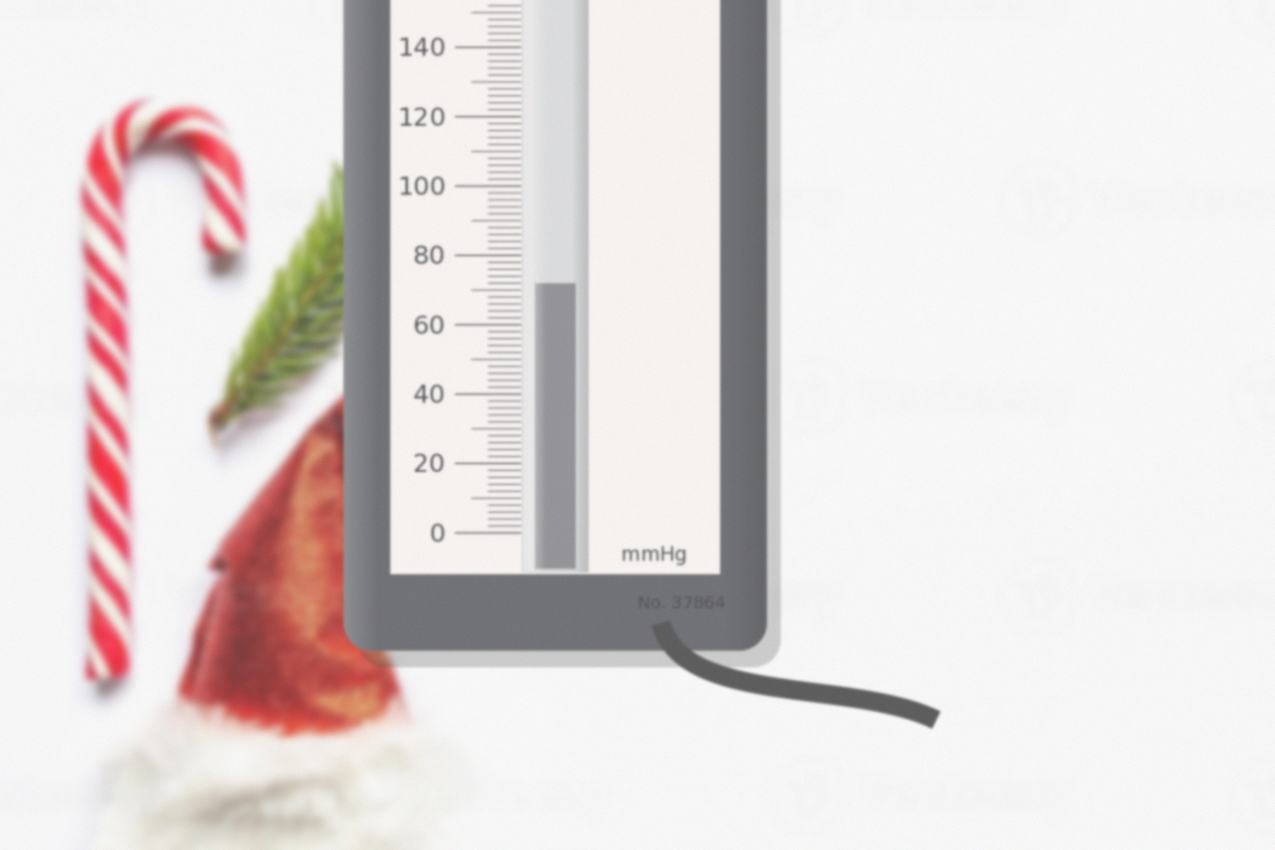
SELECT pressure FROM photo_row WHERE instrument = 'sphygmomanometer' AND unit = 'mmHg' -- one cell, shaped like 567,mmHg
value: 72,mmHg
